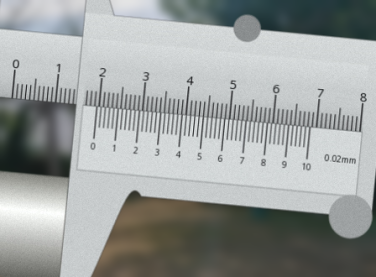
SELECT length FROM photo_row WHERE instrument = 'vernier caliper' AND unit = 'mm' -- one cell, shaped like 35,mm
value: 19.5,mm
